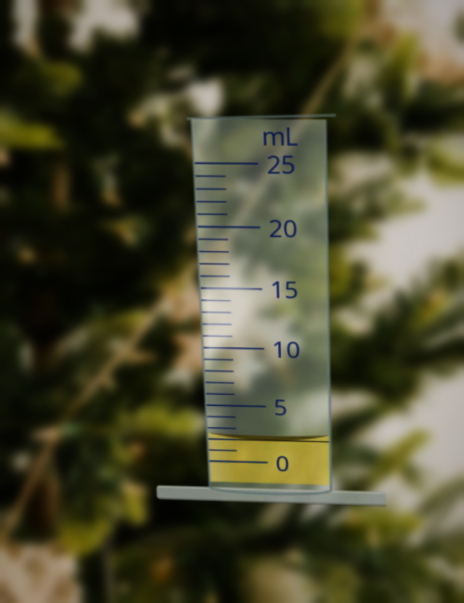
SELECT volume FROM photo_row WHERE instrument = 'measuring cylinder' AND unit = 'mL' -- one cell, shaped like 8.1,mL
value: 2,mL
